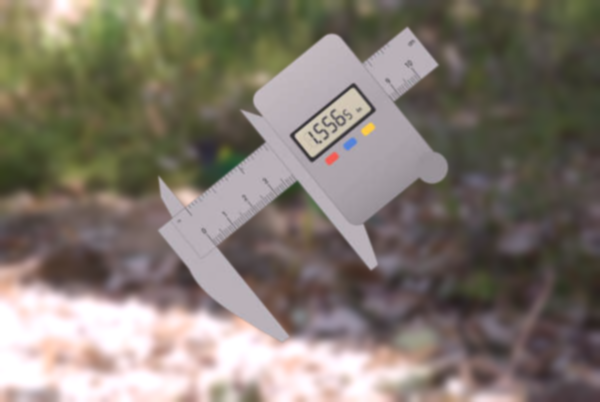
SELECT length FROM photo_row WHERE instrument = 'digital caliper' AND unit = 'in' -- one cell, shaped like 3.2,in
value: 1.5565,in
